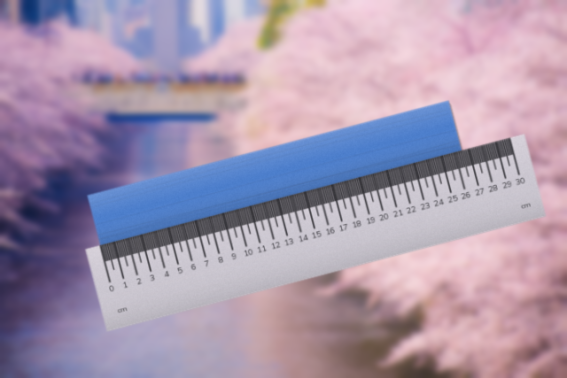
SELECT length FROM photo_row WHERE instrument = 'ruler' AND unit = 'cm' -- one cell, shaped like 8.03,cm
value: 26.5,cm
